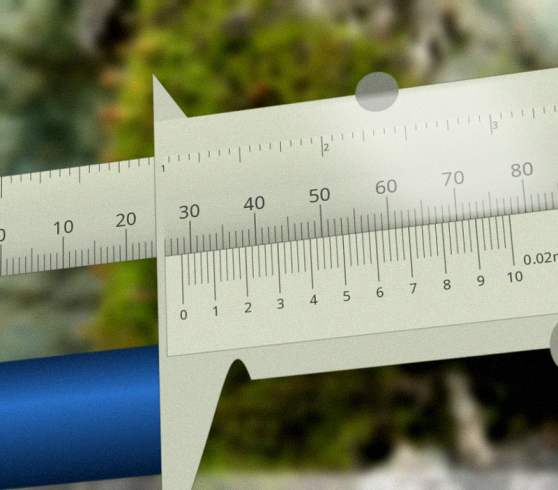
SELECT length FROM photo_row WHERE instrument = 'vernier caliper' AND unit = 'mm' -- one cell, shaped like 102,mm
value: 28.6,mm
